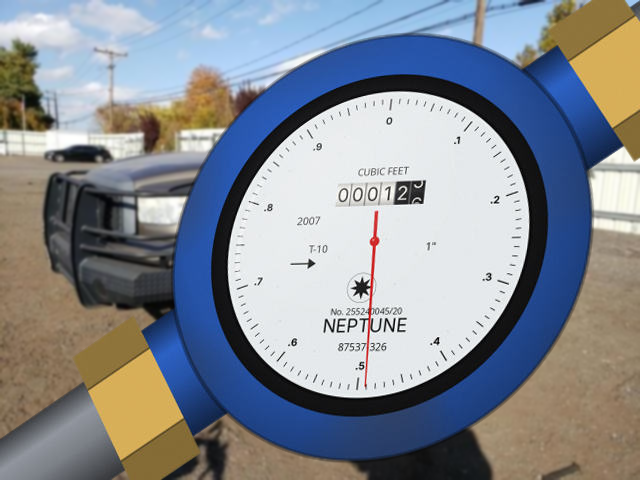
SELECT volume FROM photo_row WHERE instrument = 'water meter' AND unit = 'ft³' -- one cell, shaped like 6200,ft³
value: 125.49,ft³
